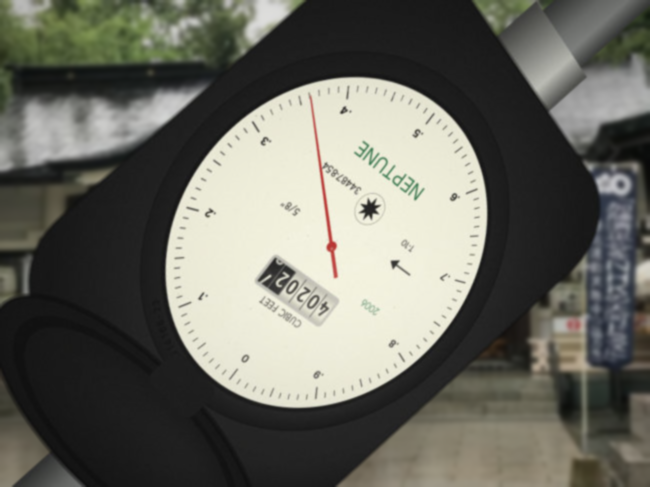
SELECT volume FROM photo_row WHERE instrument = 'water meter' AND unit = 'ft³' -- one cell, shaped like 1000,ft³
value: 402027.36,ft³
